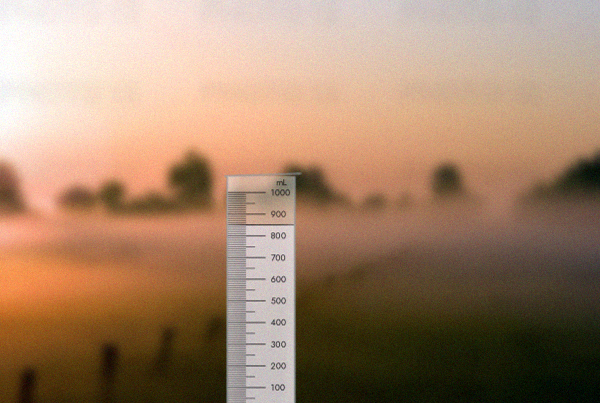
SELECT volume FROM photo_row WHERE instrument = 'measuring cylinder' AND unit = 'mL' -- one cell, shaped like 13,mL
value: 850,mL
